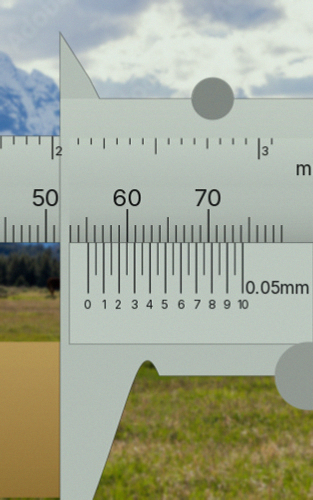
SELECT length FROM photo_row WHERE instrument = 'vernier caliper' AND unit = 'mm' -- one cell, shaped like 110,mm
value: 55.2,mm
